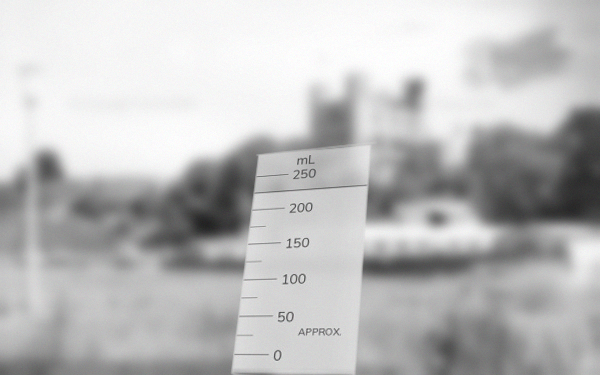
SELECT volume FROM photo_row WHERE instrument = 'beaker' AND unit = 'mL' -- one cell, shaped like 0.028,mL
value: 225,mL
